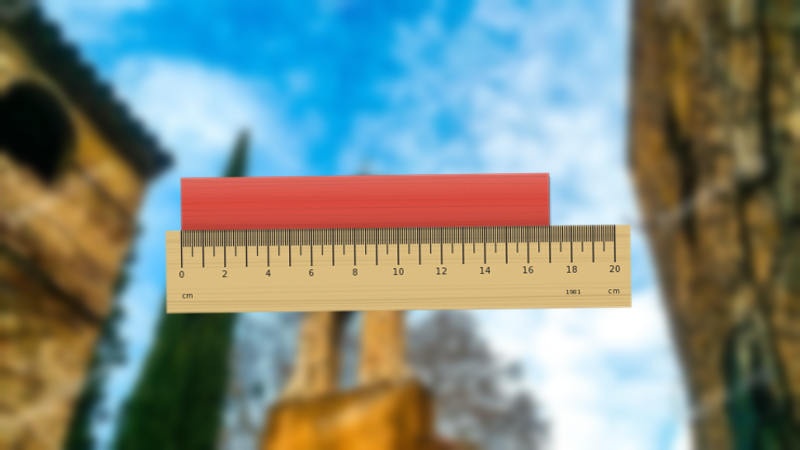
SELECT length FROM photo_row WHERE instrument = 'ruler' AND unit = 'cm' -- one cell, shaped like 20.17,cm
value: 17,cm
